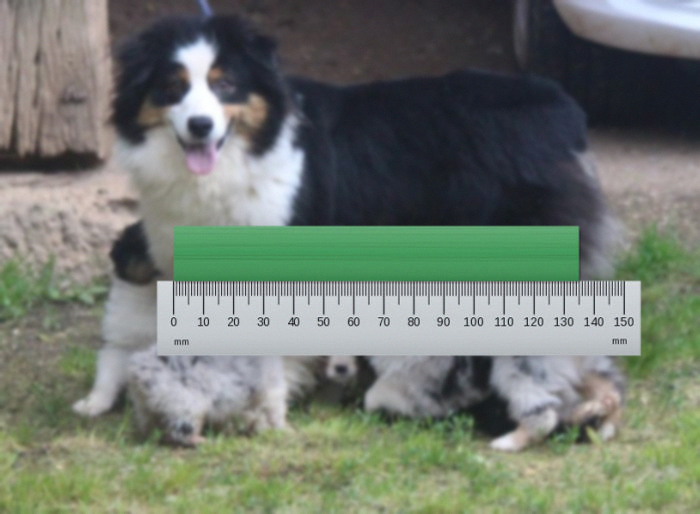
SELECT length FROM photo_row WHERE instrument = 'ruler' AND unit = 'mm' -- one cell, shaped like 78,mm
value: 135,mm
